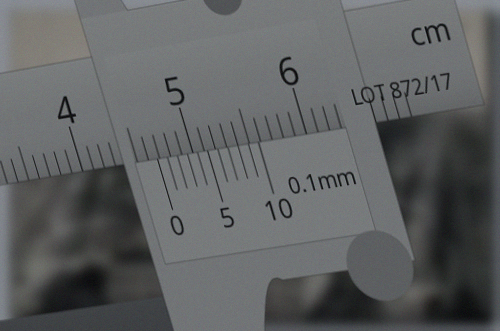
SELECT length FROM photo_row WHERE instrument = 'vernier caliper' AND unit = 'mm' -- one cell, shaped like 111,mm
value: 46.8,mm
